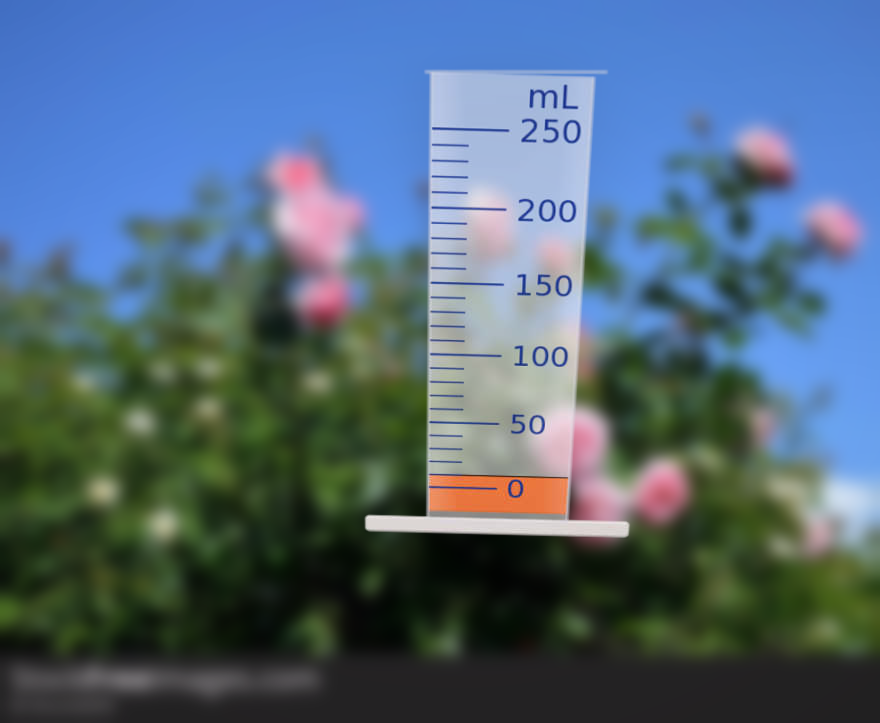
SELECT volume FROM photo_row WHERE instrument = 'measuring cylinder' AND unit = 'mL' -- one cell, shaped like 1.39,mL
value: 10,mL
